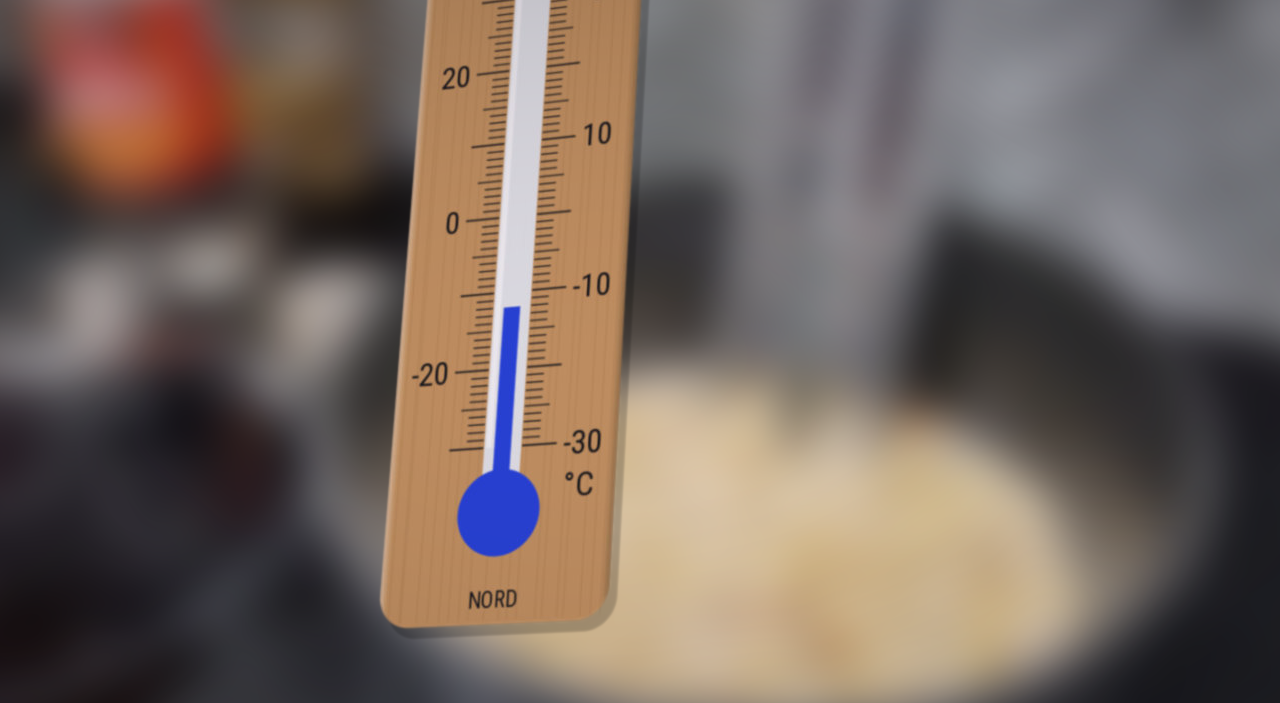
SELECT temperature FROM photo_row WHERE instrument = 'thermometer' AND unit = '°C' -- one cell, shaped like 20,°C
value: -12,°C
